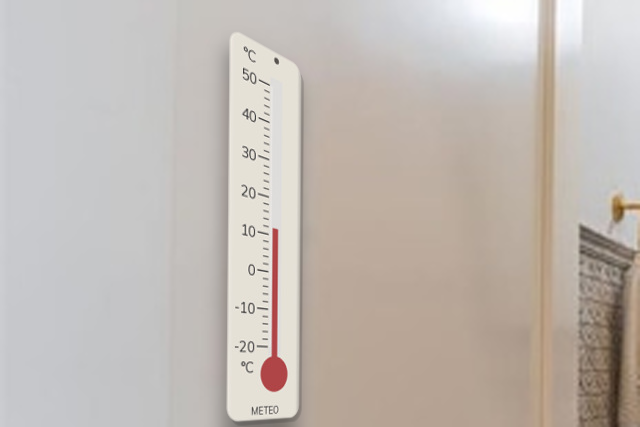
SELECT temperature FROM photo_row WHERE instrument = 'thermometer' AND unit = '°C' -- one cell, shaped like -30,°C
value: 12,°C
